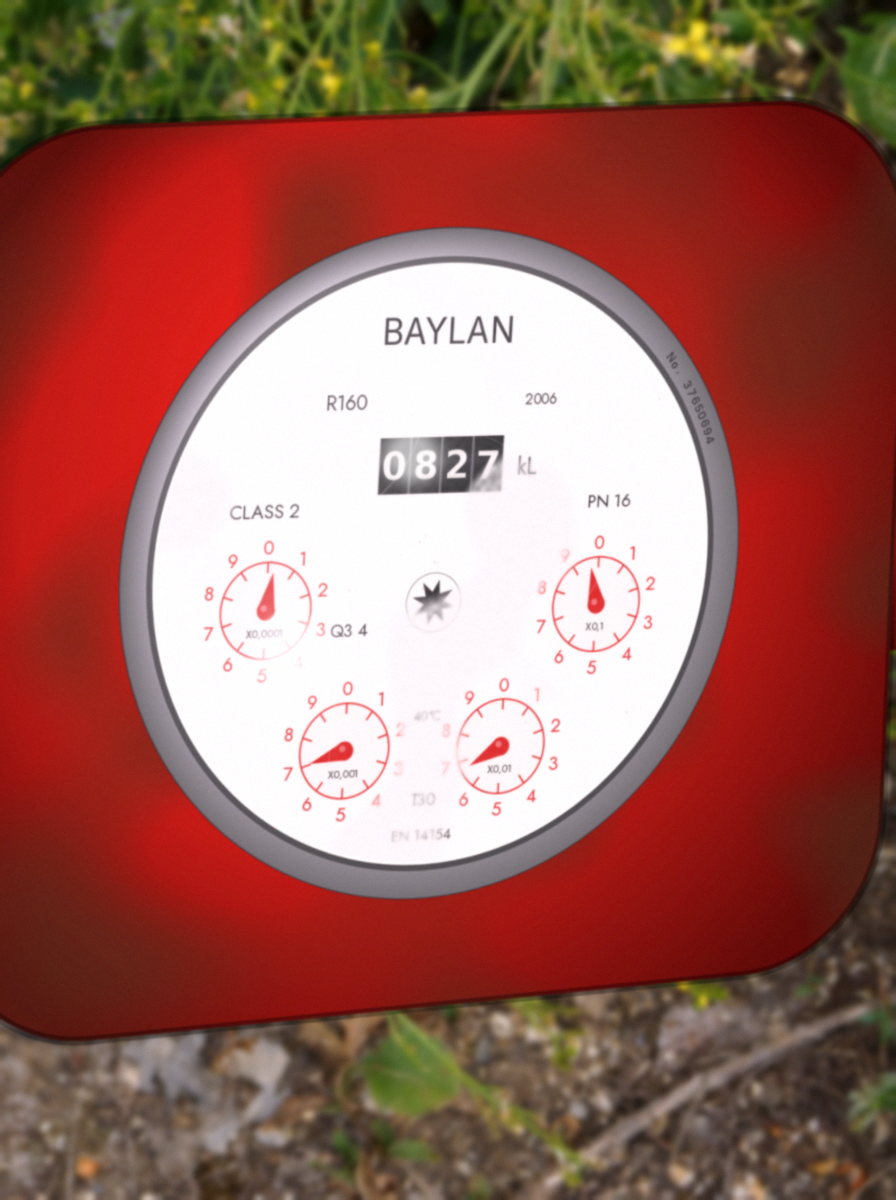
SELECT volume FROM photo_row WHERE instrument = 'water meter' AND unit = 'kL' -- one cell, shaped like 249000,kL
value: 826.9670,kL
